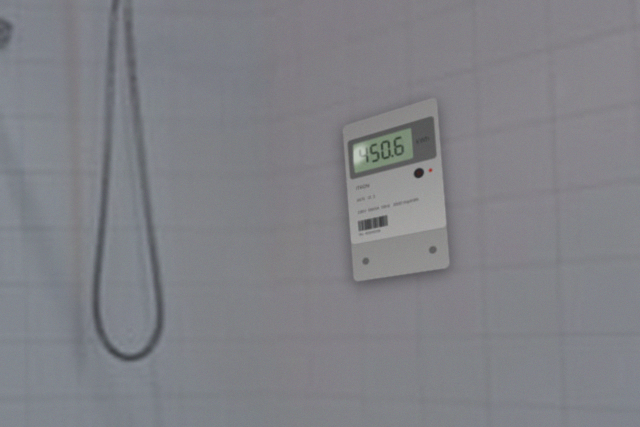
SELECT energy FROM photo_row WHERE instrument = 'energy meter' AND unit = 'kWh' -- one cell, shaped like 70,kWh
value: 450.6,kWh
